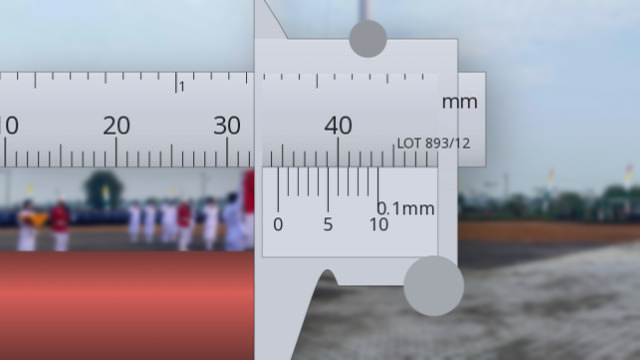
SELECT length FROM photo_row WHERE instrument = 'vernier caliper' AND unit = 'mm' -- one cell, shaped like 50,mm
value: 34.6,mm
